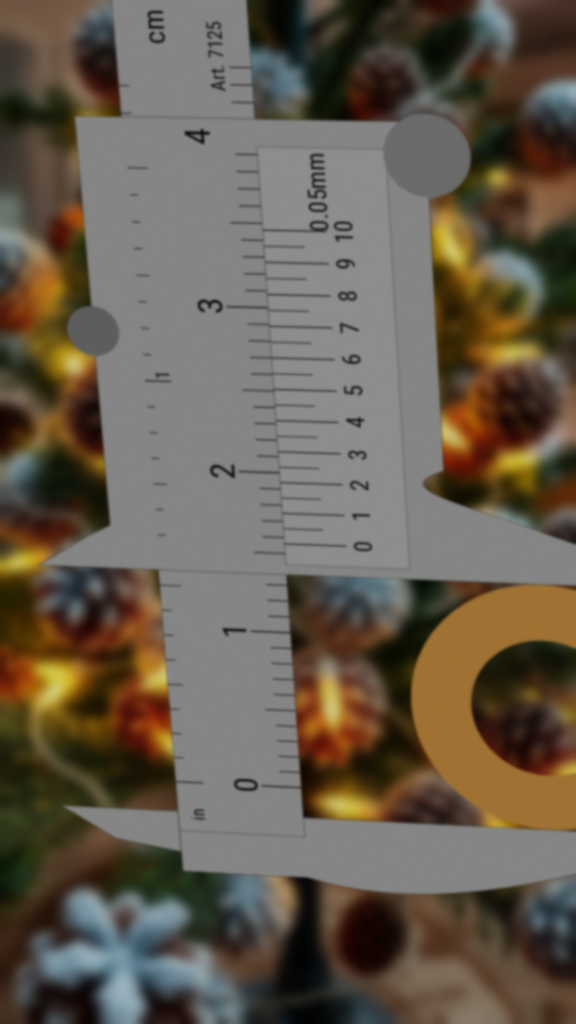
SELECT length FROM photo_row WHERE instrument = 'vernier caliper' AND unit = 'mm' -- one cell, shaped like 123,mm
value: 15.6,mm
